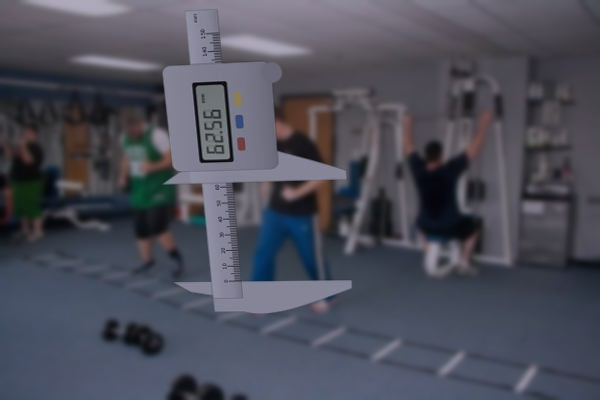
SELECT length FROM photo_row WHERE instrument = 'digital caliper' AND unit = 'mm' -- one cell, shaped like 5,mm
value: 62.56,mm
